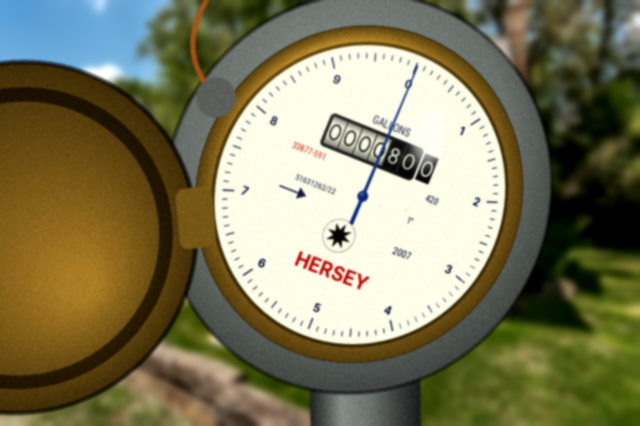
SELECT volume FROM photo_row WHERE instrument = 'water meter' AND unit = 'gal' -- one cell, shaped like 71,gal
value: 800.0,gal
